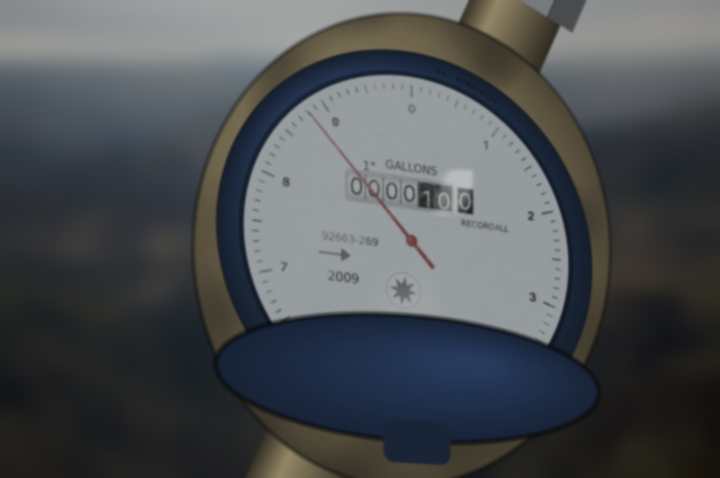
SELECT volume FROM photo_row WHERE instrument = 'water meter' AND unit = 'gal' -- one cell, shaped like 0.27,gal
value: 98.8,gal
